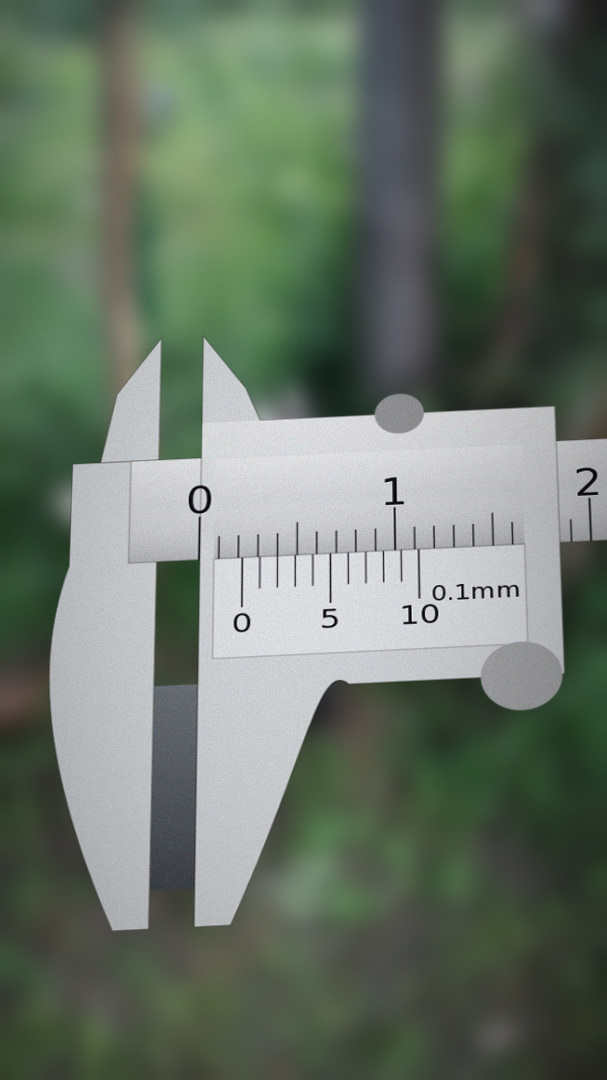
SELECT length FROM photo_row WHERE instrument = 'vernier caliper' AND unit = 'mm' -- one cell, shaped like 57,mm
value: 2.2,mm
